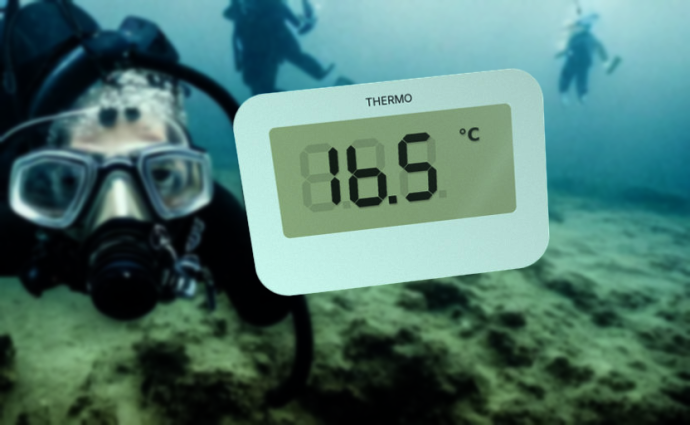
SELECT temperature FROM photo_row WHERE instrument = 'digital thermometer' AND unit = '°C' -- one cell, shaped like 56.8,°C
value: 16.5,°C
